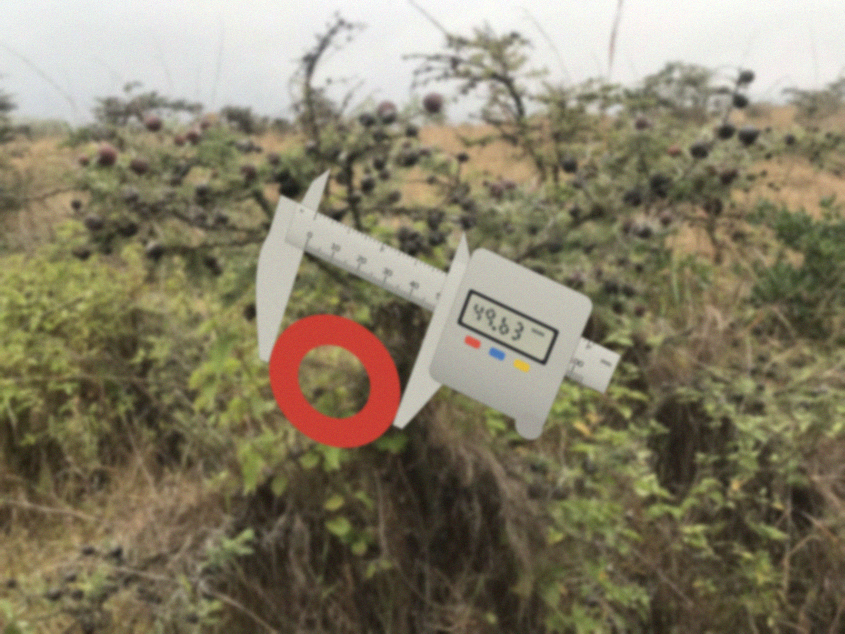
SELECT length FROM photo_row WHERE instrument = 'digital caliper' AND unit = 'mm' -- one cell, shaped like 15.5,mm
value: 49.63,mm
